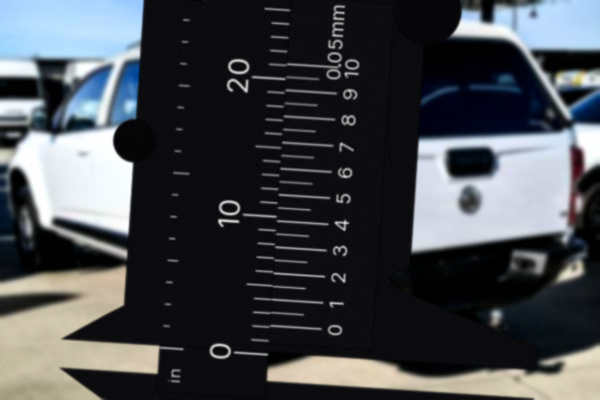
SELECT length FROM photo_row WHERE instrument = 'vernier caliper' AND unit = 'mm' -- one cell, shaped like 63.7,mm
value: 2.1,mm
